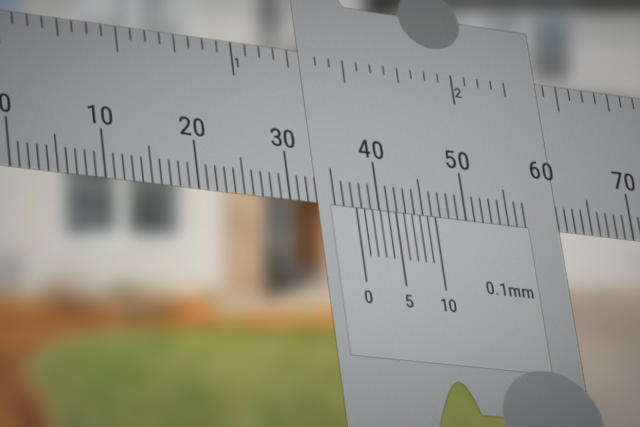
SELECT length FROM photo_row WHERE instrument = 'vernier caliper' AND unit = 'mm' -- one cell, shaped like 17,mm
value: 37.4,mm
